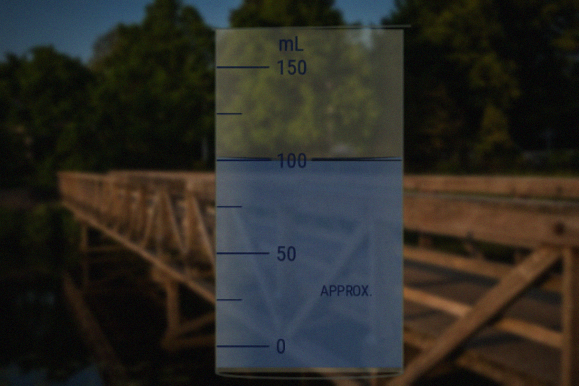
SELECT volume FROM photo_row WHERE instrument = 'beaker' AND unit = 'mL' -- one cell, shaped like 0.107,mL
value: 100,mL
